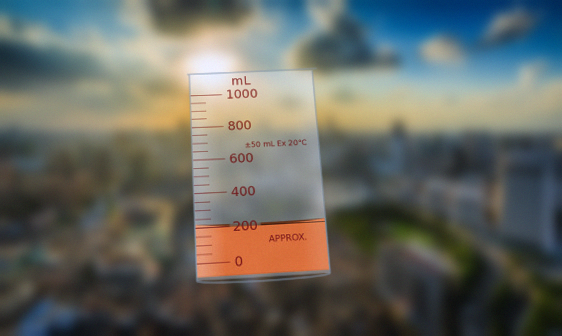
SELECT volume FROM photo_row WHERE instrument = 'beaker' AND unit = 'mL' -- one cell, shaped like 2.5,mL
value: 200,mL
